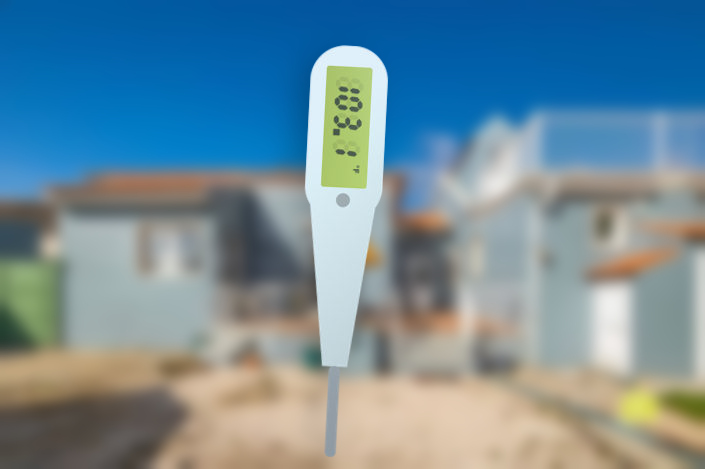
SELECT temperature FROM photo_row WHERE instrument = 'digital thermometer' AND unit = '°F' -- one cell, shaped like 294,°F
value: 103.1,°F
